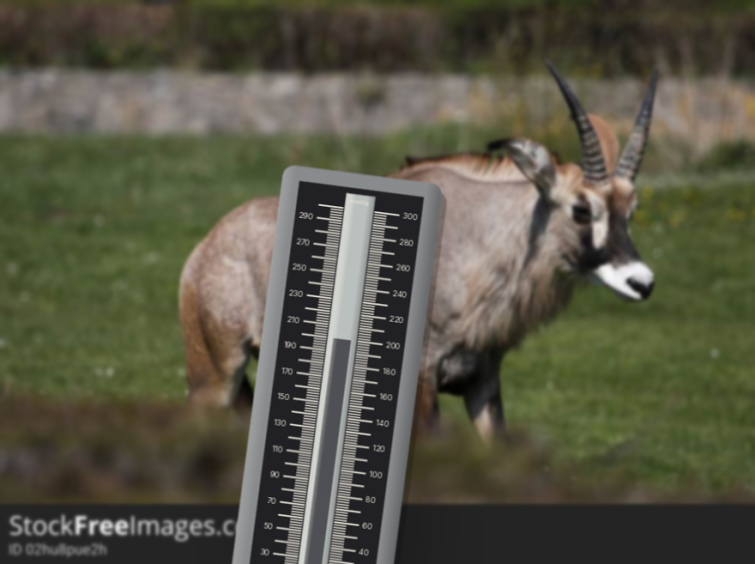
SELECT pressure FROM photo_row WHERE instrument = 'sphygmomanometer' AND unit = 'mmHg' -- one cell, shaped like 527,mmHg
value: 200,mmHg
